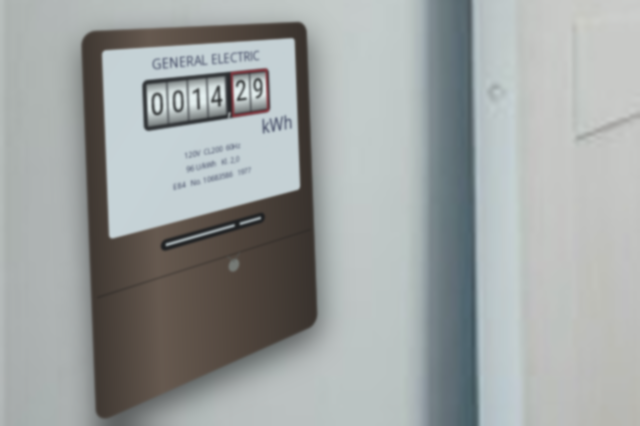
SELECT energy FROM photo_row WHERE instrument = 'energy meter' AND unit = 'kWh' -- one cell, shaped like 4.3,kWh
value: 14.29,kWh
